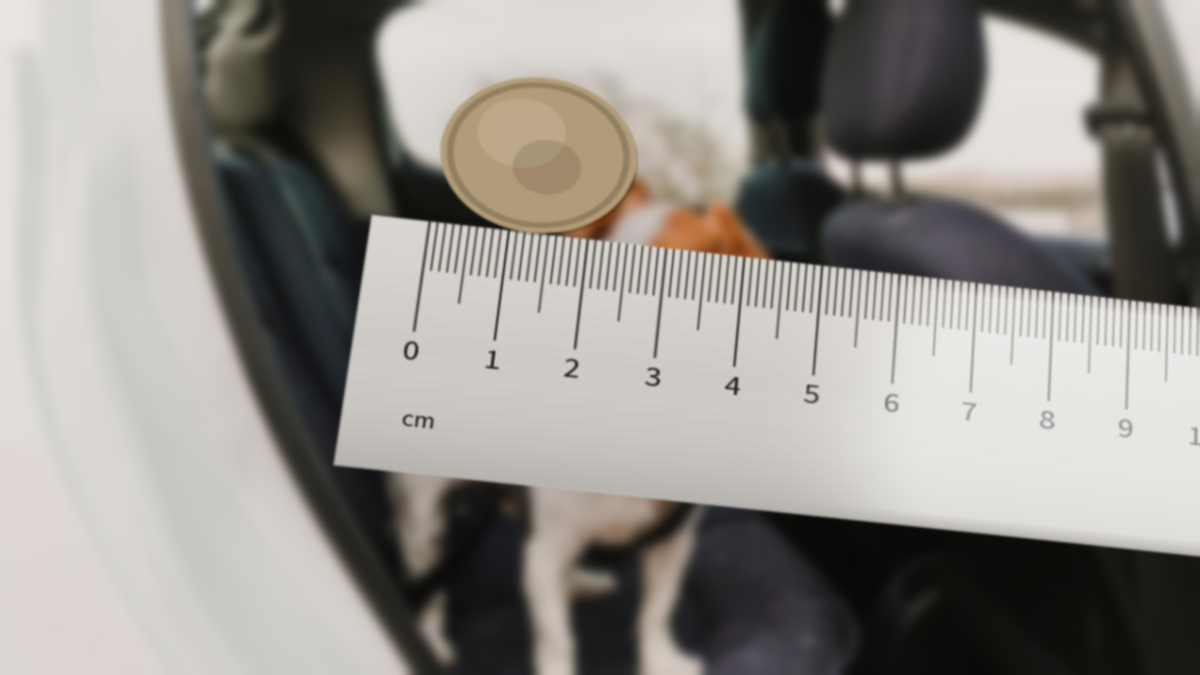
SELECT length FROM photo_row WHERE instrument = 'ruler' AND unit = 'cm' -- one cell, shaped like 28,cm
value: 2.5,cm
